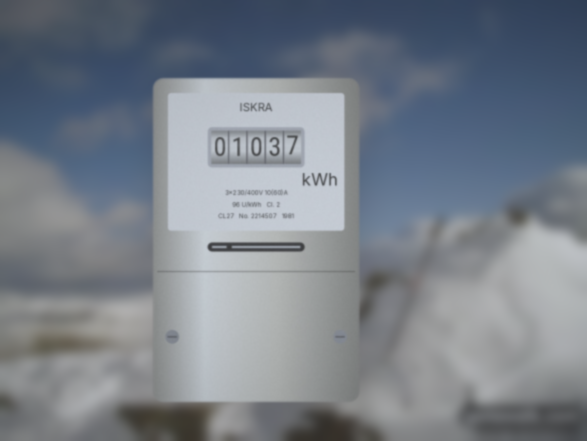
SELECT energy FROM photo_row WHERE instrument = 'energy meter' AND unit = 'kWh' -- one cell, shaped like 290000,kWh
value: 1037,kWh
